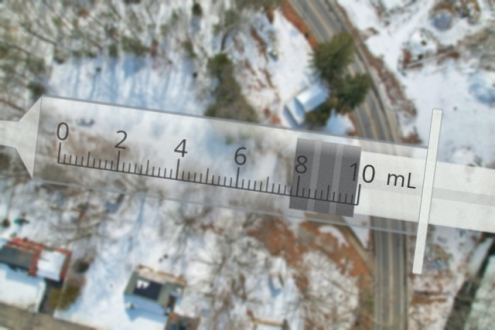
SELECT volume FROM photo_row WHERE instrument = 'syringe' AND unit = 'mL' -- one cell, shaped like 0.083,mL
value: 7.8,mL
